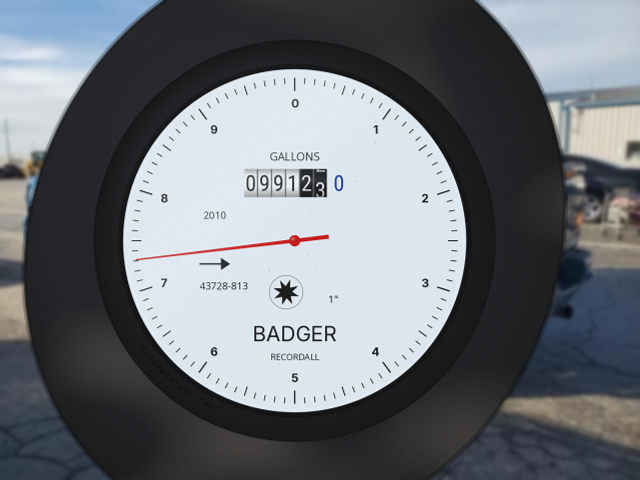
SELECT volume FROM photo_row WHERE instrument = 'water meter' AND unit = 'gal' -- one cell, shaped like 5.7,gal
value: 991227.3,gal
